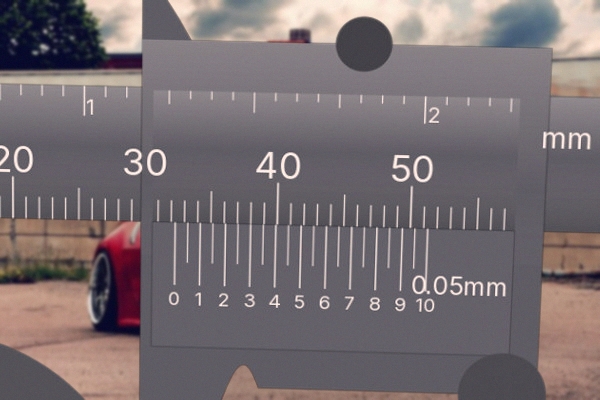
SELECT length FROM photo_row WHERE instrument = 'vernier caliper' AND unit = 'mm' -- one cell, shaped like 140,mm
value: 32.3,mm
